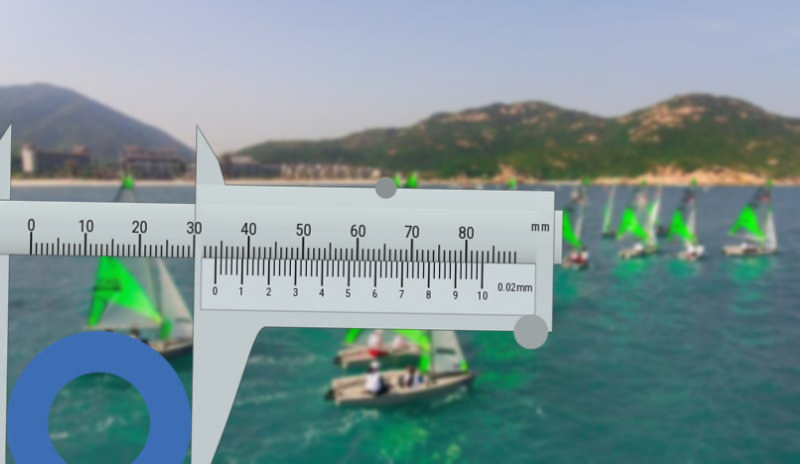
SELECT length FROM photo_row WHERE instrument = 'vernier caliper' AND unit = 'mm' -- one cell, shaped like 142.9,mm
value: 34.0,mm
